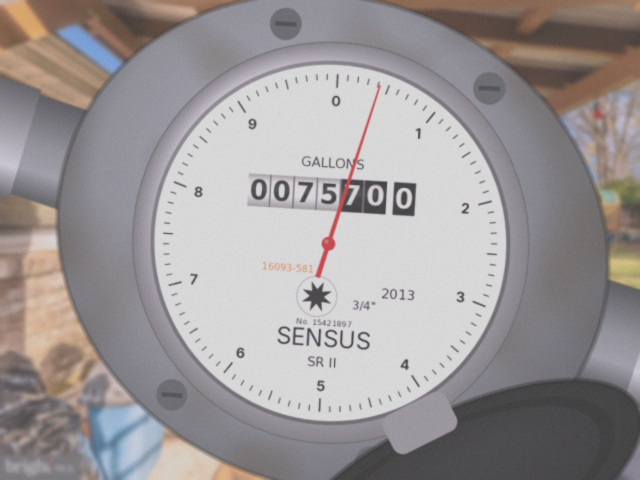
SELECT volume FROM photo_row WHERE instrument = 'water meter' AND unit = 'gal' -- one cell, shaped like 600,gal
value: 75700.4,gal
